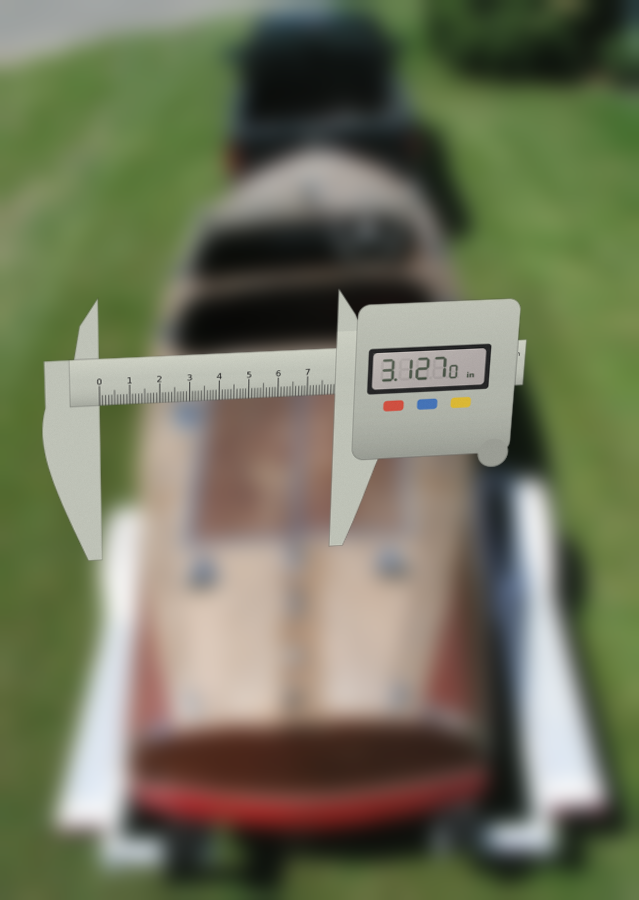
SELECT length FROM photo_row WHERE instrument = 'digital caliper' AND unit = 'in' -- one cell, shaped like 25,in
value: 3.1270,in
